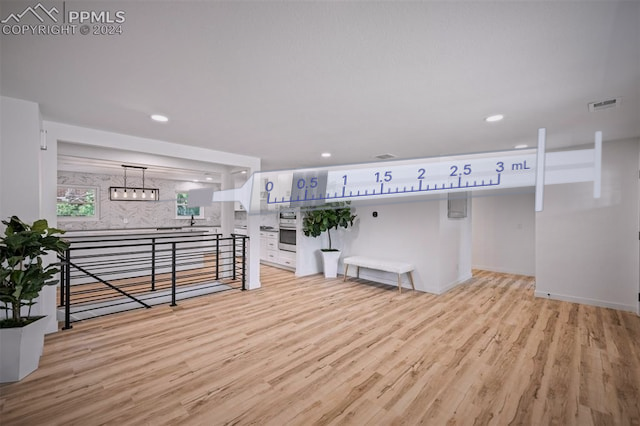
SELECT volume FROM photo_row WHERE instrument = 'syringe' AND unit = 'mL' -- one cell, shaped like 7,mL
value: 0.3,mL
